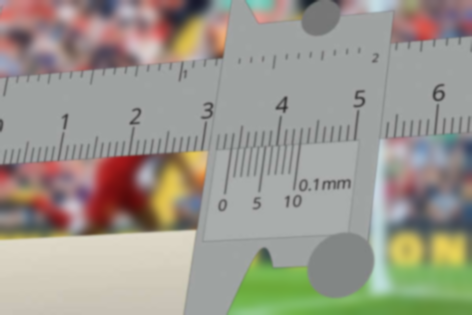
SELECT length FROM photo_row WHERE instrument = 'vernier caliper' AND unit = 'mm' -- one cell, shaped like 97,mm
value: 34.0,mm
